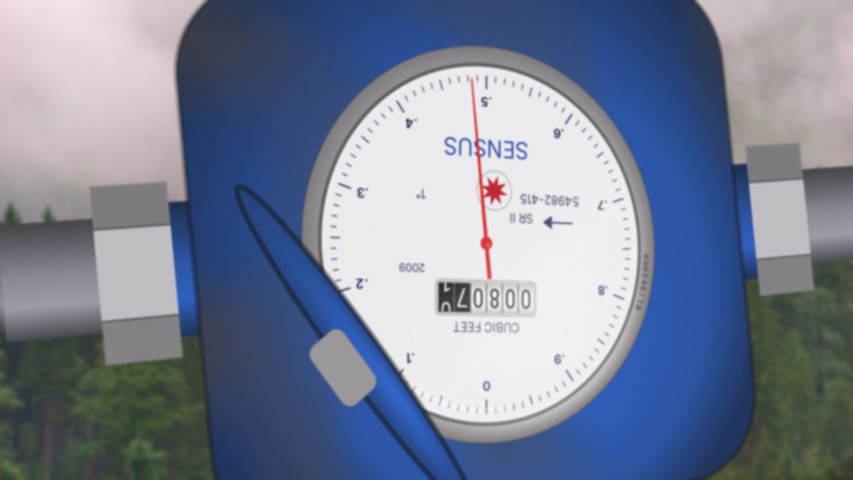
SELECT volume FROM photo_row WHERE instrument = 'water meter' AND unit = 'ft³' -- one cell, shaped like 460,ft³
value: 8070.48,ft³
